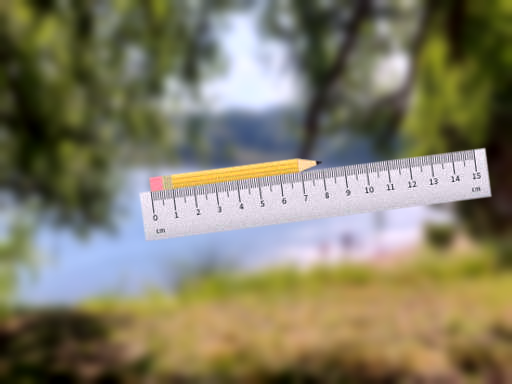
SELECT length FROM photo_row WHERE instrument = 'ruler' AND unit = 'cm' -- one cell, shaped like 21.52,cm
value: 8,cm
